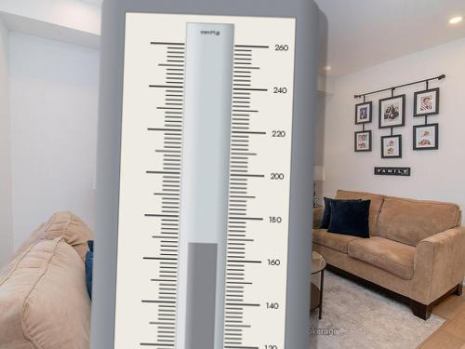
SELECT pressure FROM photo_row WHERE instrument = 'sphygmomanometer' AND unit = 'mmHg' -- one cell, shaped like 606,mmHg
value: 168,mmHg
